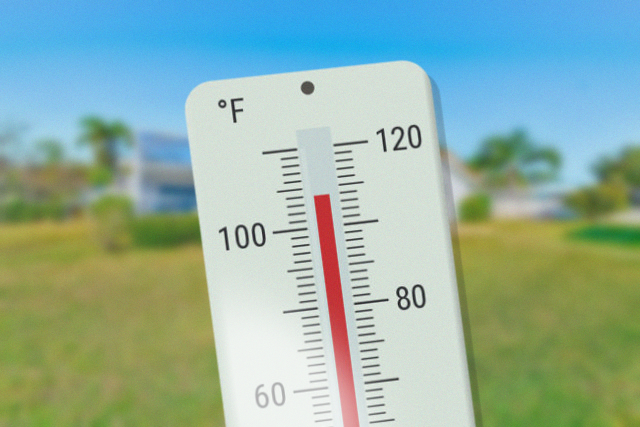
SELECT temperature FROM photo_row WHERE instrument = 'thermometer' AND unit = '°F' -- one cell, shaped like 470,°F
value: 108,°F
